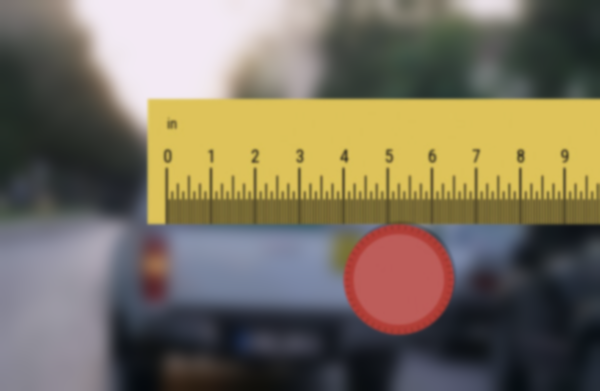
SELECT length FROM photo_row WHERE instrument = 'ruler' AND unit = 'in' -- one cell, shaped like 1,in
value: 2.5,in
